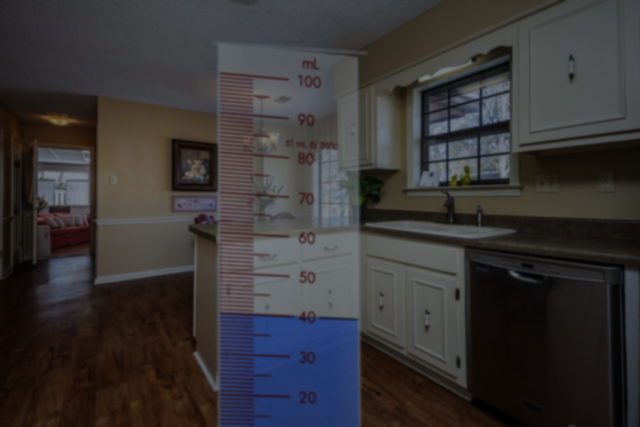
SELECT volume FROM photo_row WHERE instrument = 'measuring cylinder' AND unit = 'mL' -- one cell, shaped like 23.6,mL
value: 40,mL
